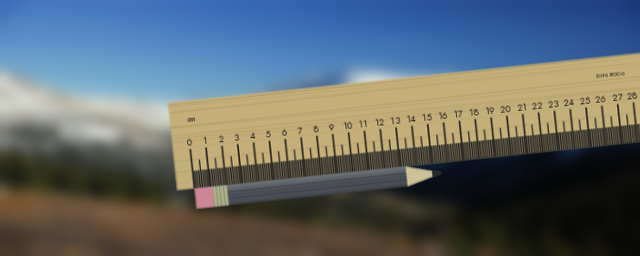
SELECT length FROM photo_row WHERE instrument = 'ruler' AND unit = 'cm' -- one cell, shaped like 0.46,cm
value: 15.5,cm
